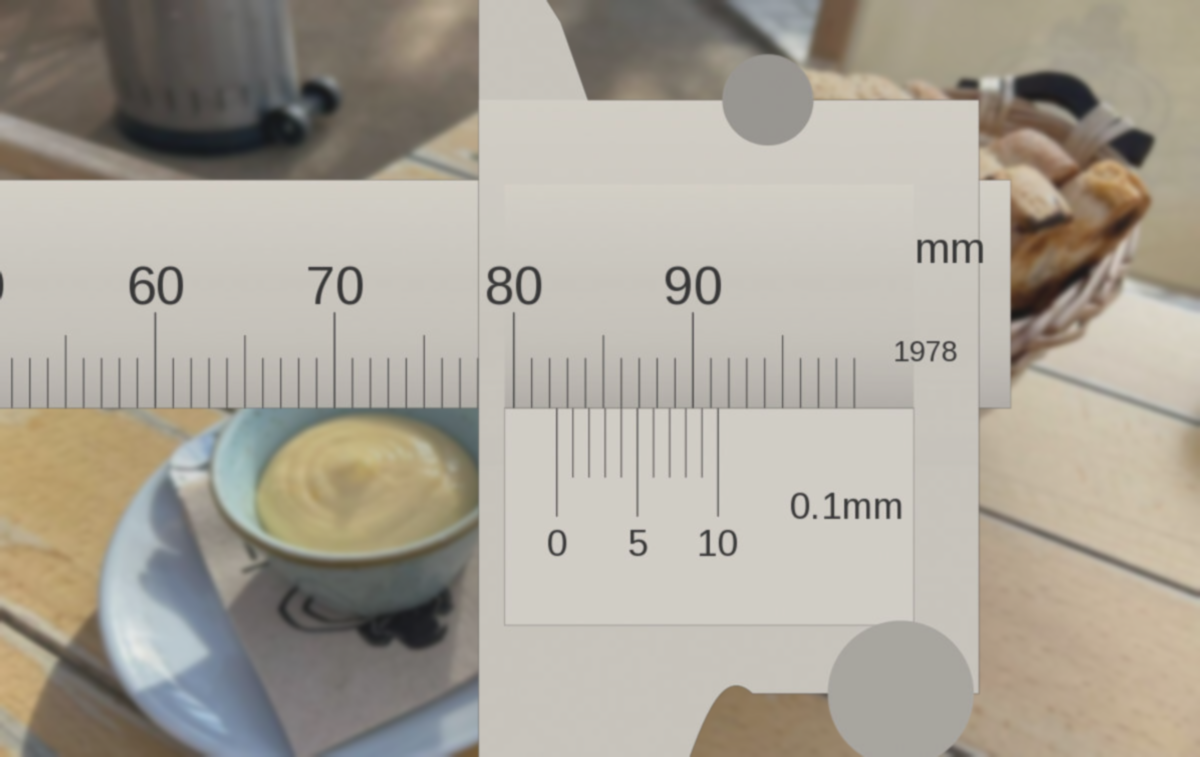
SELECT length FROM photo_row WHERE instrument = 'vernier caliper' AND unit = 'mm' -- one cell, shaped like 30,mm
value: 82.4,mm
